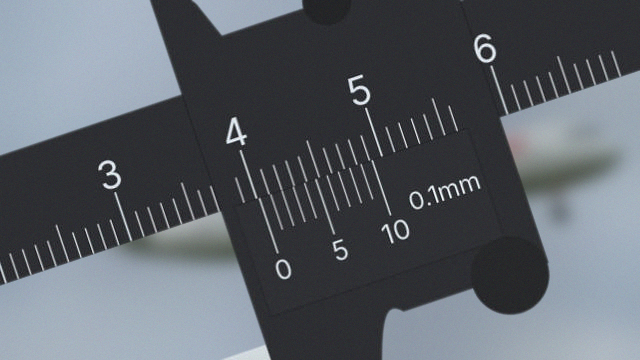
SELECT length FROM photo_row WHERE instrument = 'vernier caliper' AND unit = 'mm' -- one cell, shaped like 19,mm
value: 40.2,mm
